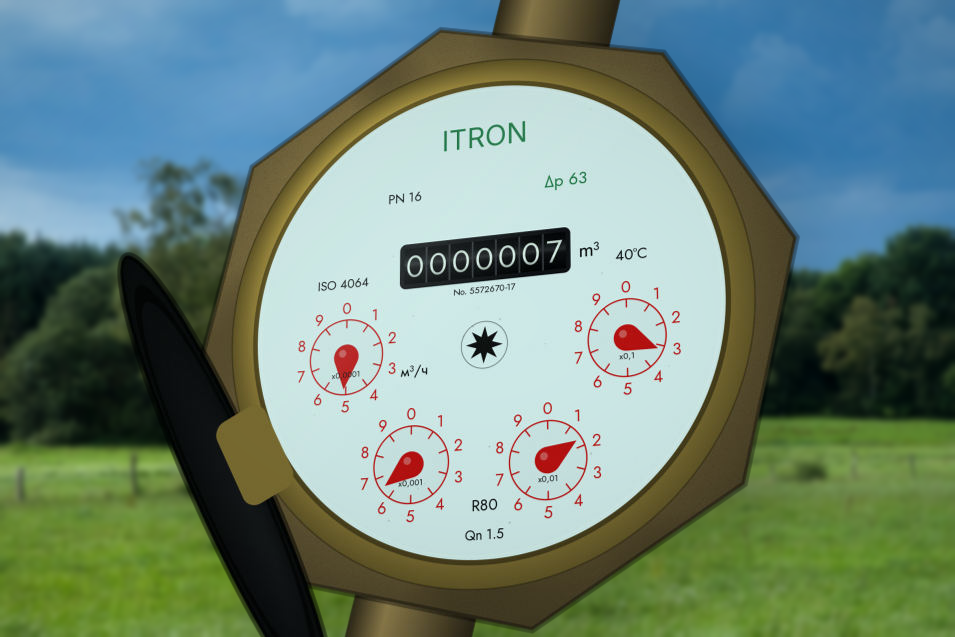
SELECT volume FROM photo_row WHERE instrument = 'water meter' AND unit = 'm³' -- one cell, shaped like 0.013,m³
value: 7.3165,m³
